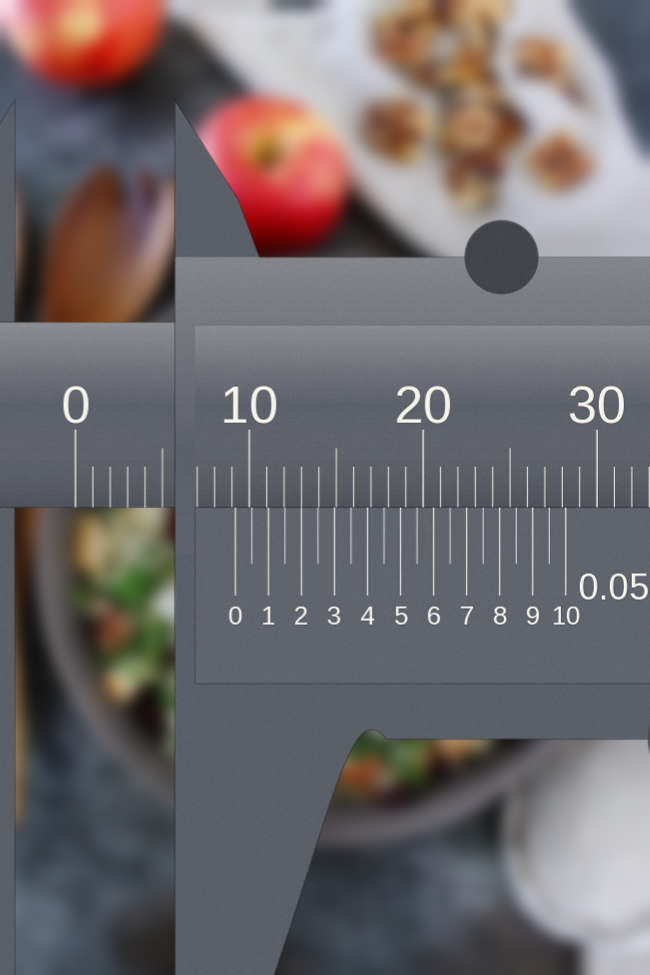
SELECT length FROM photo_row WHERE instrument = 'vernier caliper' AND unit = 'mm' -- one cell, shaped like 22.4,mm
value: 9.2,mm
